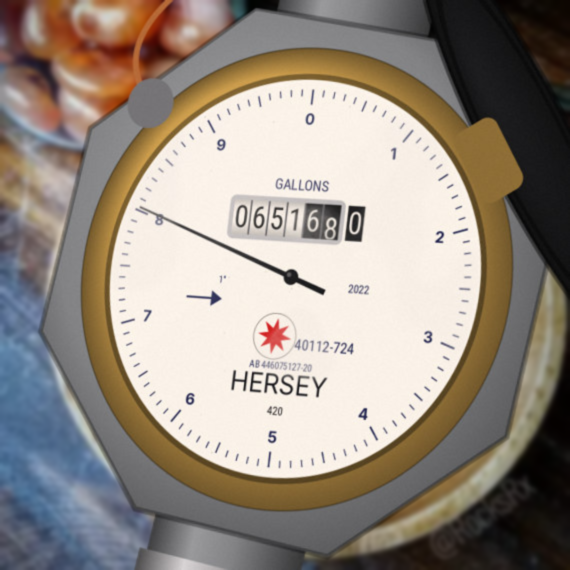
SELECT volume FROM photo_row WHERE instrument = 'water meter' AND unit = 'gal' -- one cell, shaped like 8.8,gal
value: 651678.0,gal
